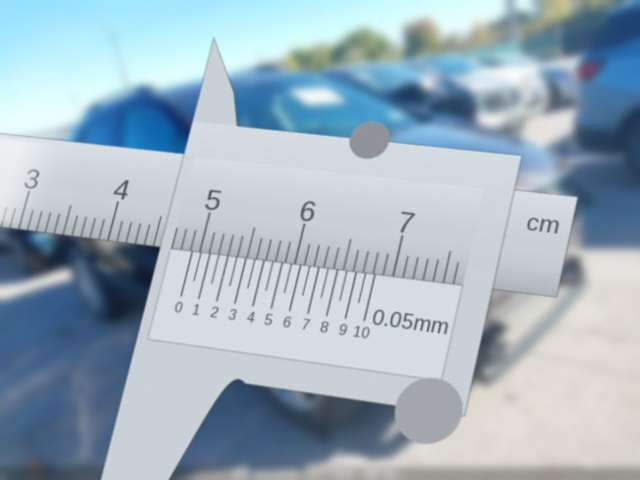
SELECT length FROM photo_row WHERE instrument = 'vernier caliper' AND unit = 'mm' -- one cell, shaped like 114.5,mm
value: 49.2,mm
